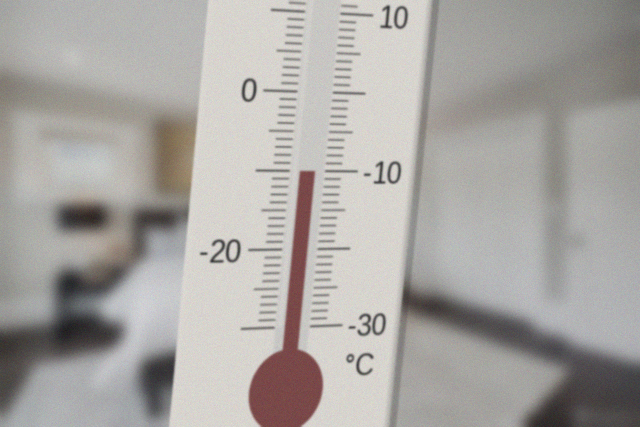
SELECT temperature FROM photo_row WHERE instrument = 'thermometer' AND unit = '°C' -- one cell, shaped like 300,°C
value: -10,°C
